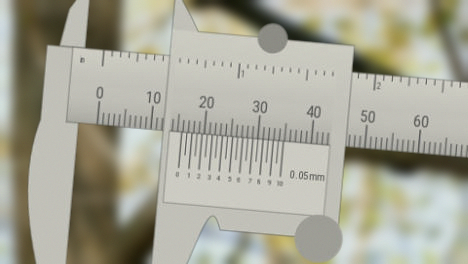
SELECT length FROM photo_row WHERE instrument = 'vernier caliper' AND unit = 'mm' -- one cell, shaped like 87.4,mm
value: 15.8,mm
